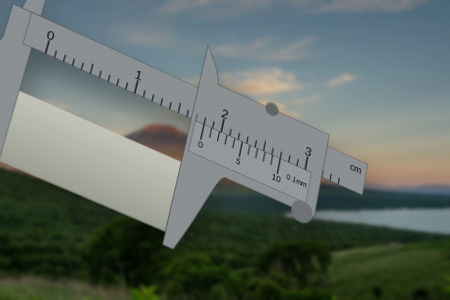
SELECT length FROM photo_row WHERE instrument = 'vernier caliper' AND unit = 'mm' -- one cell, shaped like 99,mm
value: 18.0,mm
